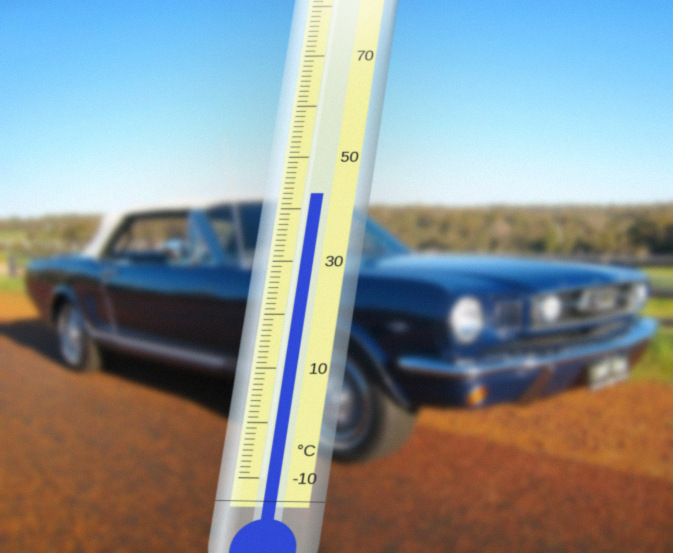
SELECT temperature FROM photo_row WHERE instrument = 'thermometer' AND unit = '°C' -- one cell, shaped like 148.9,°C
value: 43,°C
